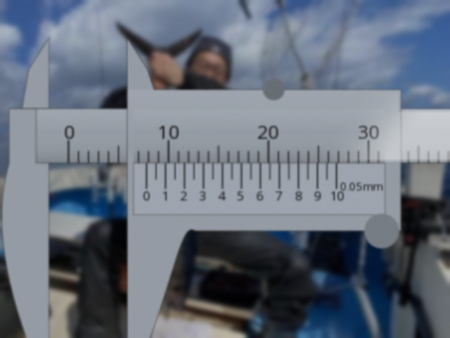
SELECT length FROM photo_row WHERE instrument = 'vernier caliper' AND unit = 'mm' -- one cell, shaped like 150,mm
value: 7.8,mm
